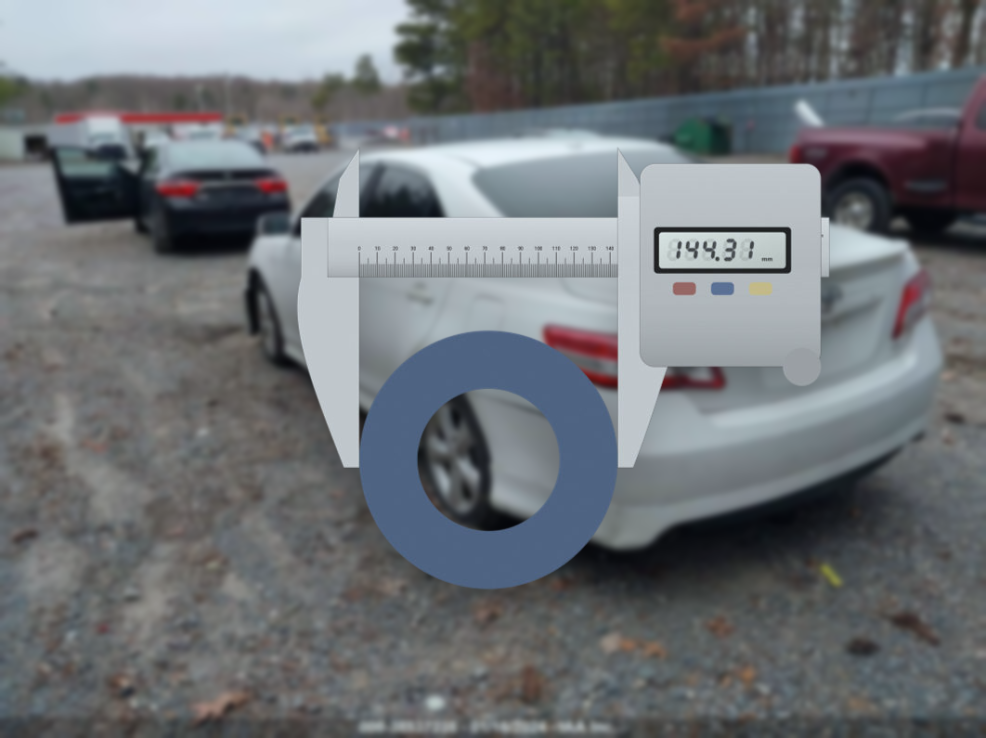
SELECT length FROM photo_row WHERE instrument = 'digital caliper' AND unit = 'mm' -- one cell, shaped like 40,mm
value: 144.31,mm
